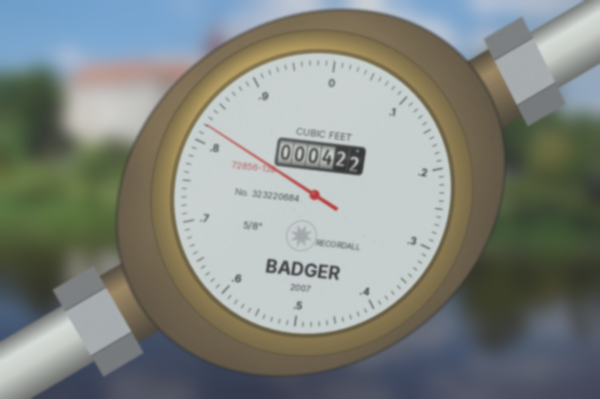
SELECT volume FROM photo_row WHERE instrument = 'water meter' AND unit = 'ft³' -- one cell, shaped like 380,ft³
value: 421.82,ft³
